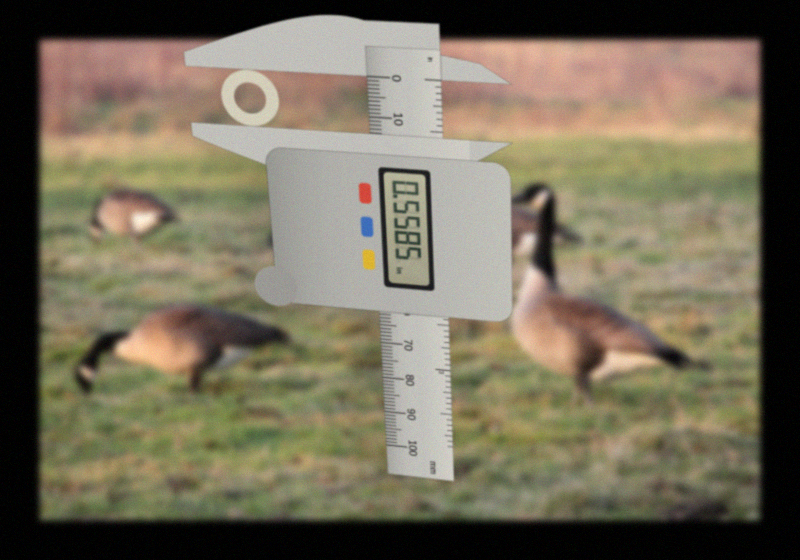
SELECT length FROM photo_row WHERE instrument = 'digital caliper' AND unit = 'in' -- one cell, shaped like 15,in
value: 0.5585,in
